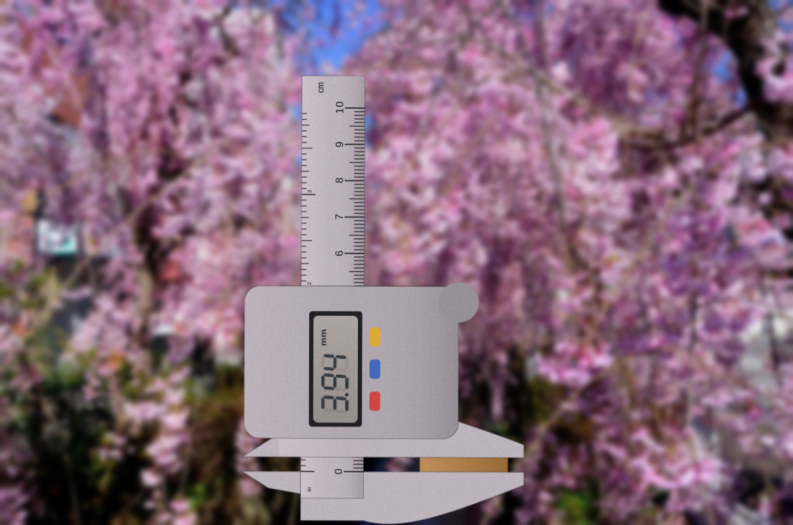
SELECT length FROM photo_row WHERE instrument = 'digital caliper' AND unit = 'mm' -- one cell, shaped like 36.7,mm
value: 3.94,mm
